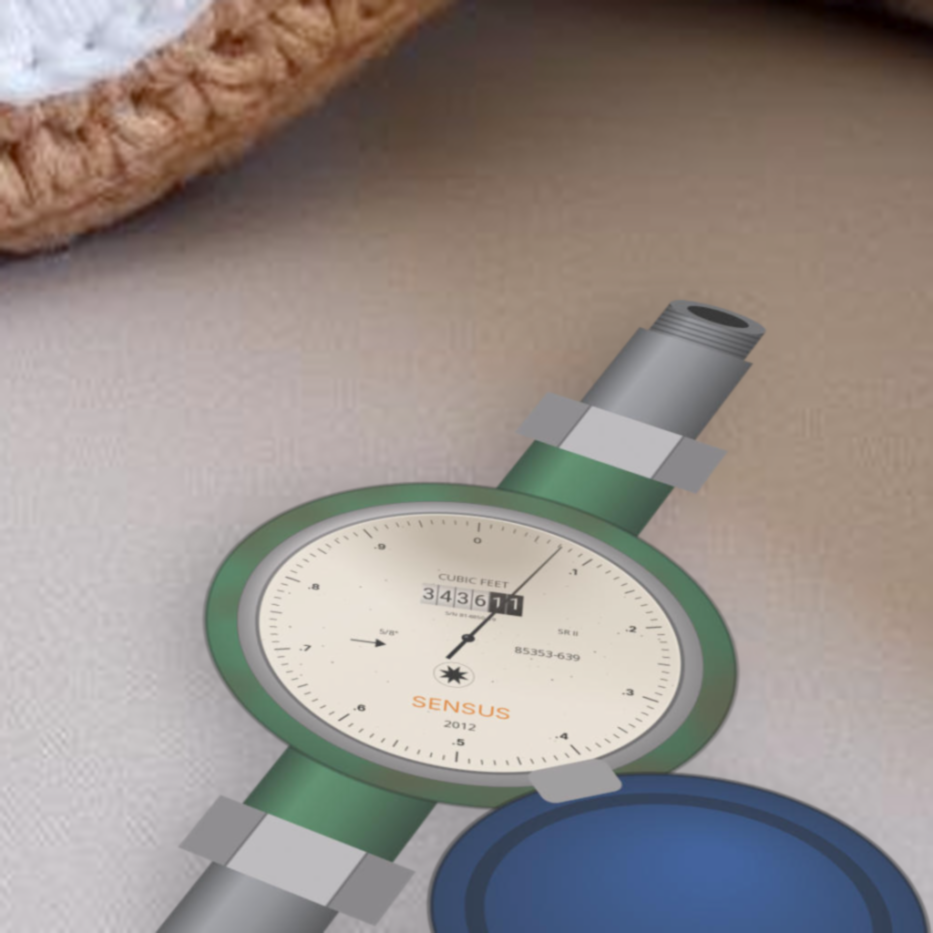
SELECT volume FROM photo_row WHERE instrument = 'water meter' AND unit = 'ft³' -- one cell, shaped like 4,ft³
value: 343611.07,ft³
